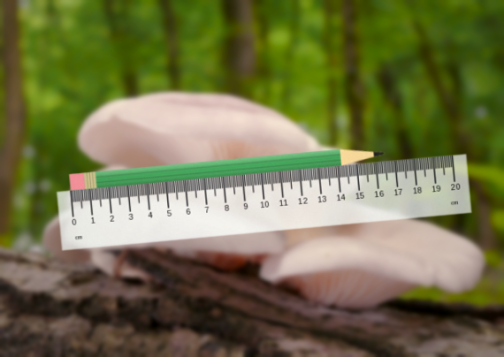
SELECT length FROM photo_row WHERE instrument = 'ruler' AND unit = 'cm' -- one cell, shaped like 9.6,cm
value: 16.5,cm
